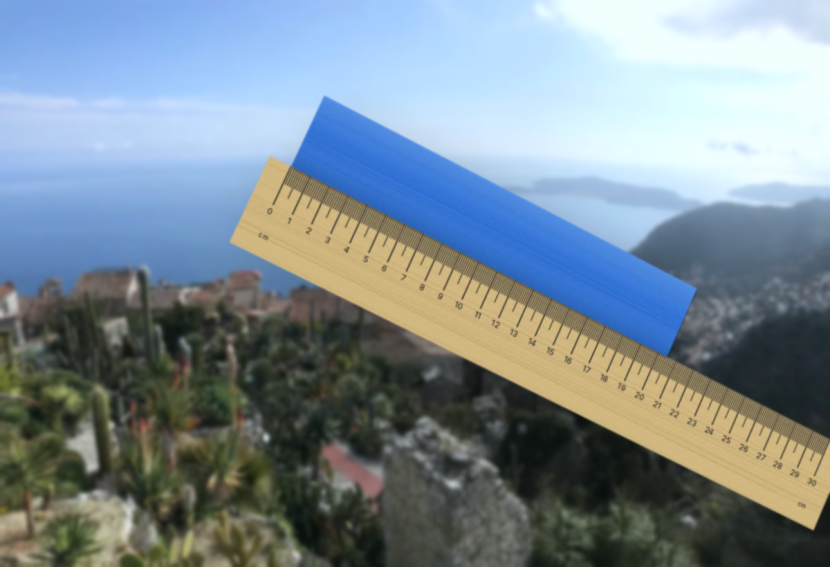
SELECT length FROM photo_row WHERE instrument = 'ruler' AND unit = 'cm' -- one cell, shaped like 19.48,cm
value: 20.5,cm
